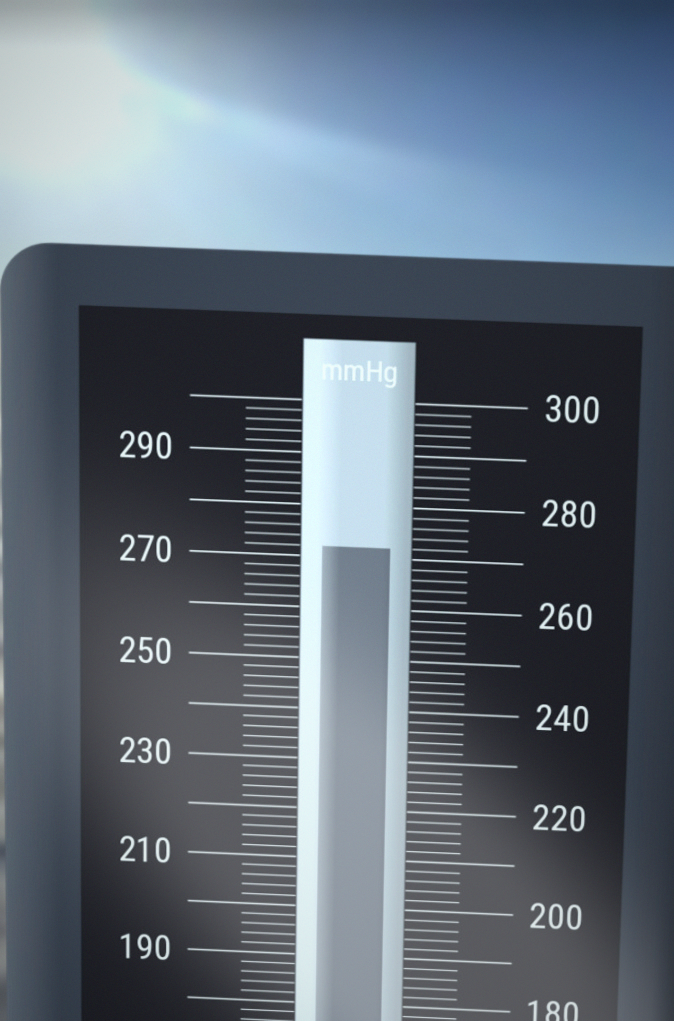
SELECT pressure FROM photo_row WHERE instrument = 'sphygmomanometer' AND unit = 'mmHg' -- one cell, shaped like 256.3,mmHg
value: 272,mmHg
